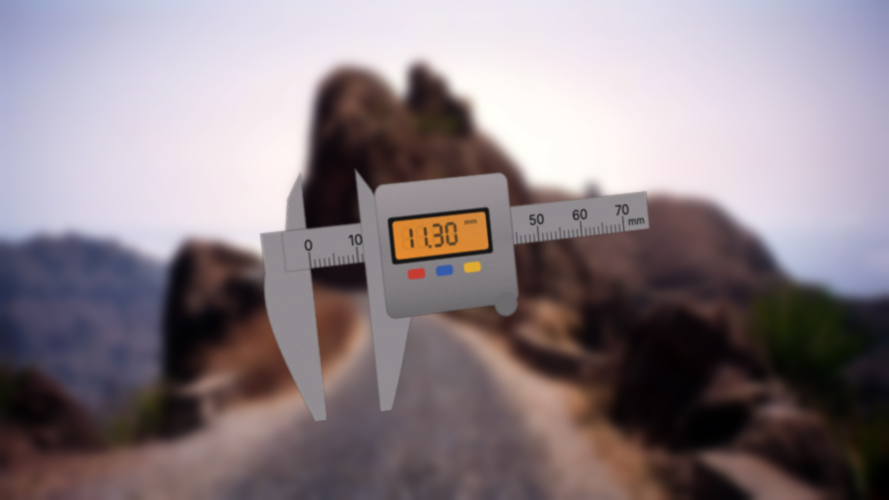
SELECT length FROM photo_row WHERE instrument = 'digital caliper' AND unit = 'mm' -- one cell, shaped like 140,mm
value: 11.30,mm
